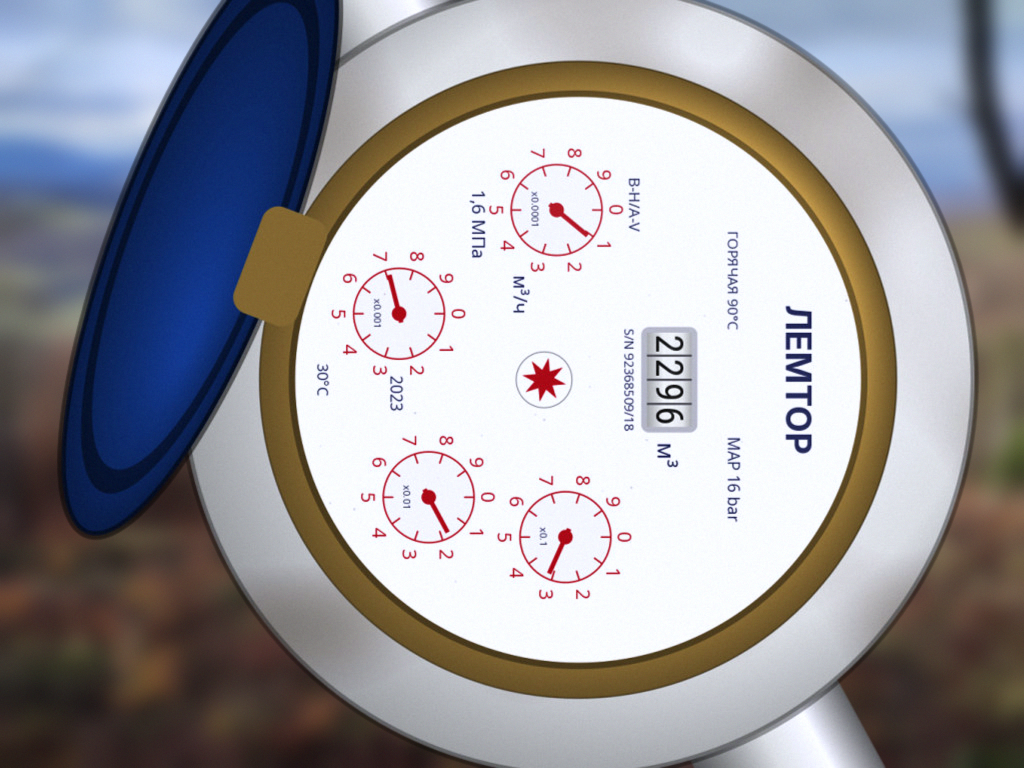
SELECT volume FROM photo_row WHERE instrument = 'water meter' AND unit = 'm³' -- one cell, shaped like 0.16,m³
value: 2296.3171,m³
